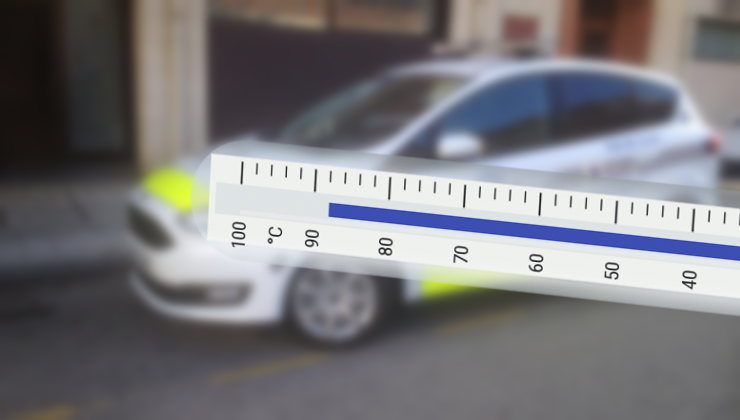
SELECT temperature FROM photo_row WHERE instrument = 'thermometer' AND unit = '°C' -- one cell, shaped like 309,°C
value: 88,°C
